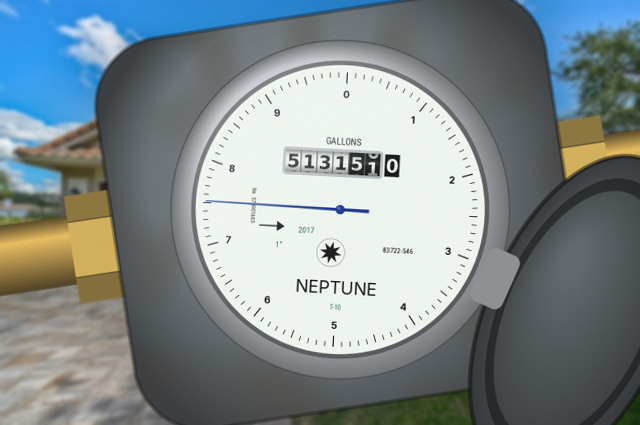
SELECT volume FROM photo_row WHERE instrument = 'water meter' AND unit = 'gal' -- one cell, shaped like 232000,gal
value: 5131507.5,gal
